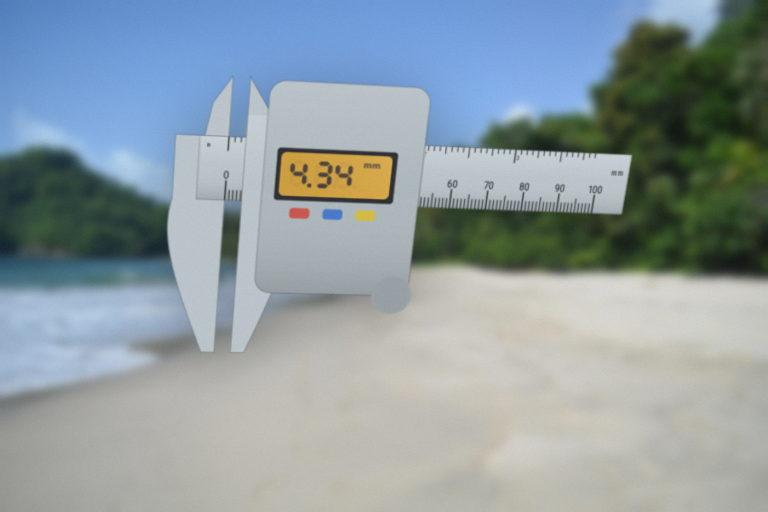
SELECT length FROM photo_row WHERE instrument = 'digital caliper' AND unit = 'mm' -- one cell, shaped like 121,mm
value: 4.34,mm
